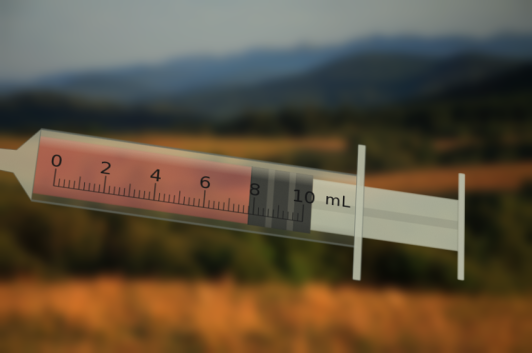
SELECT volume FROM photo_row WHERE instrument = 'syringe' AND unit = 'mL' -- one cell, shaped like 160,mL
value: 7.8,mL
